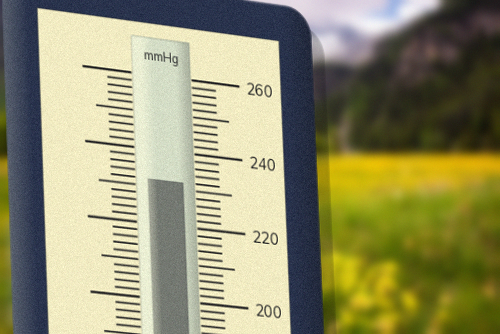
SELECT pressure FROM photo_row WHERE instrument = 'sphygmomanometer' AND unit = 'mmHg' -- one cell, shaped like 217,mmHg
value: 232,mmHg
